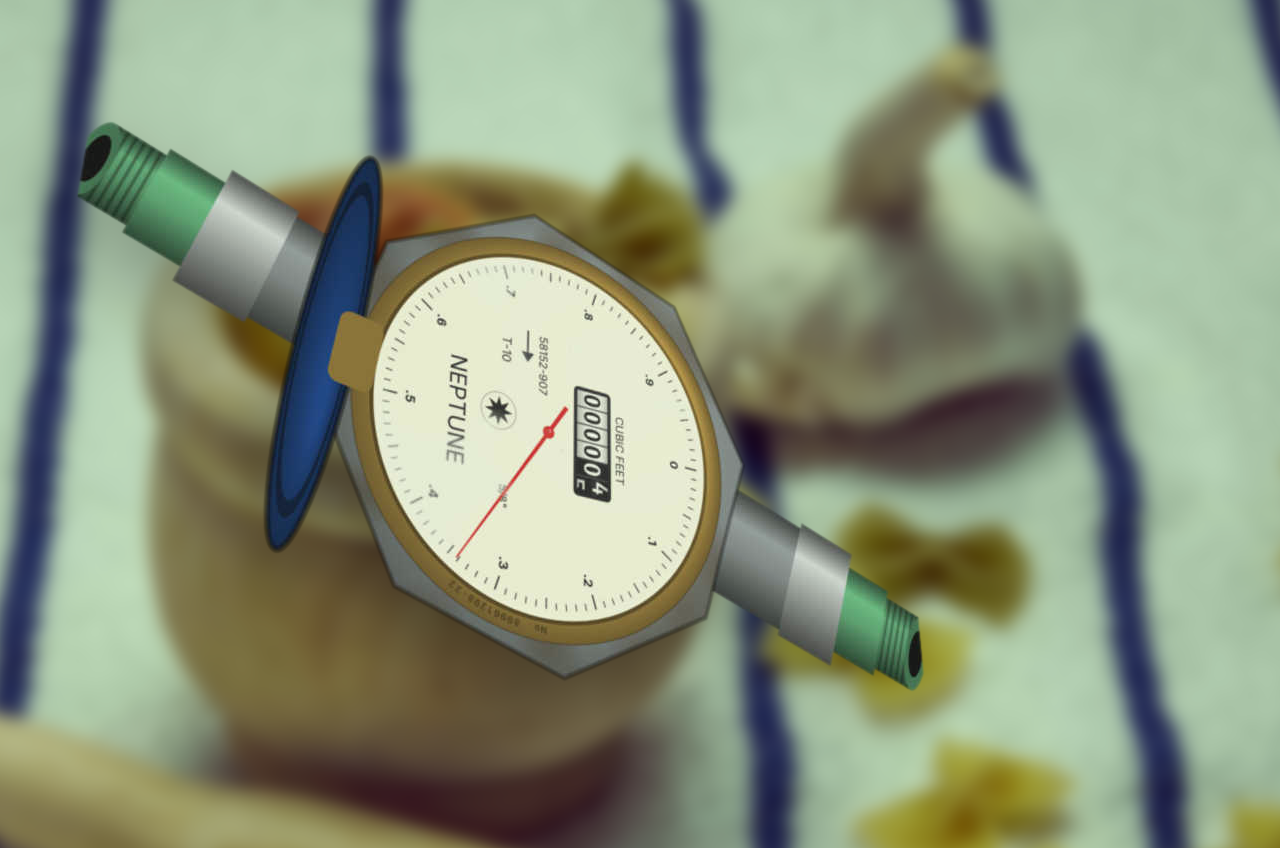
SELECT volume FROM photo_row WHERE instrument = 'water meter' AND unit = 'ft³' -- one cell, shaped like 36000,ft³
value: 4.34,ft³
